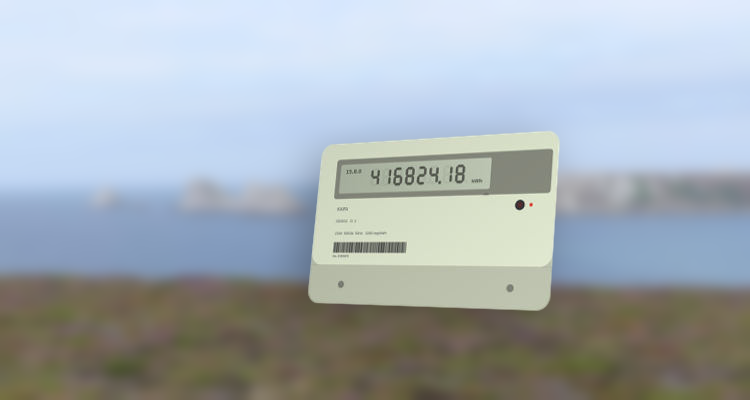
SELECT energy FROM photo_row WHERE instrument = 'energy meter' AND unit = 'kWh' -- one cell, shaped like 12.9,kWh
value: 416824.18,kWh
